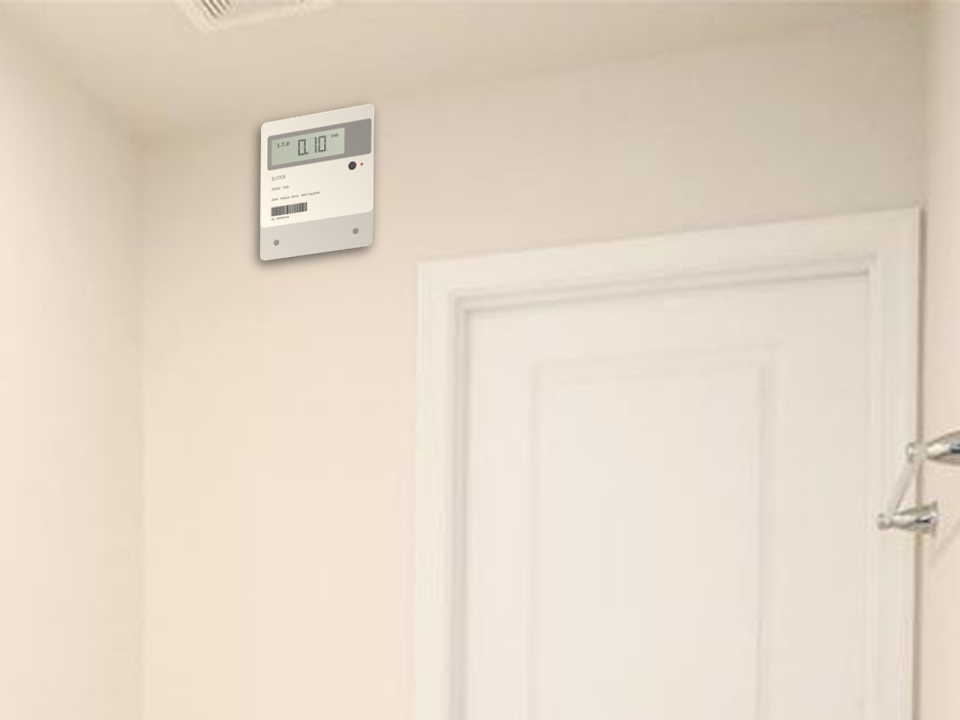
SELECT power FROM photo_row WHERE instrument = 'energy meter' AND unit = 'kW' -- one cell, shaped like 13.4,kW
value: 0.10,kW
